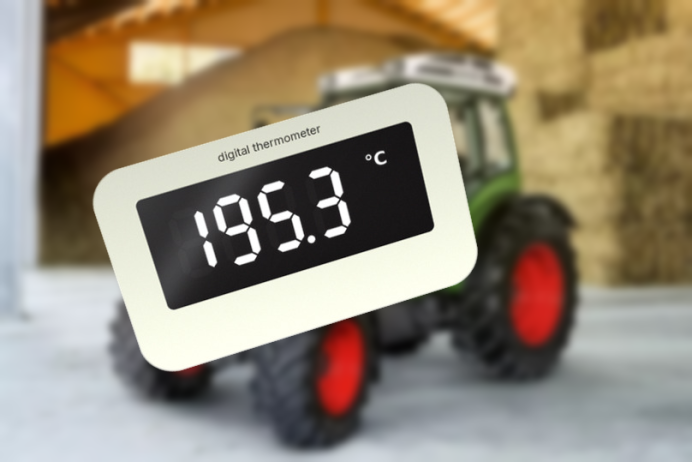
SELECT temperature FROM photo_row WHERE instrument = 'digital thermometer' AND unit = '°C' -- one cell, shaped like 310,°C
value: 195.3,°C
